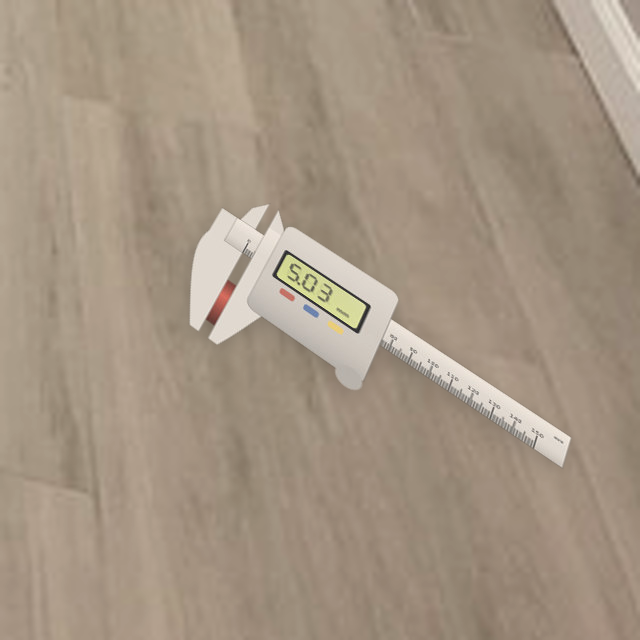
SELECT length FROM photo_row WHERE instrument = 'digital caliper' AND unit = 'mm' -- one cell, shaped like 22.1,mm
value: 5.03,mm
